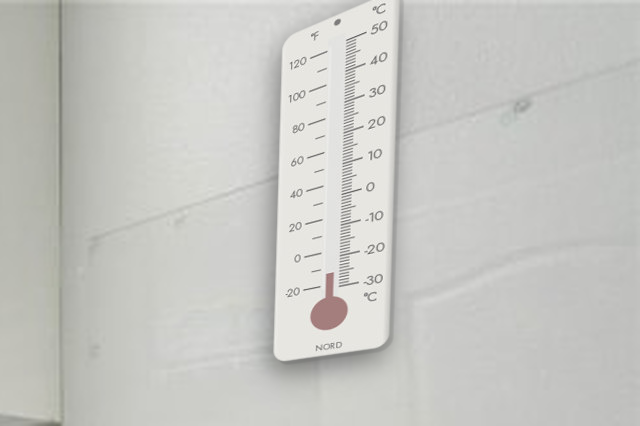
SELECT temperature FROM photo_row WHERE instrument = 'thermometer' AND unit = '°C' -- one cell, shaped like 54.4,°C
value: -25,°C
